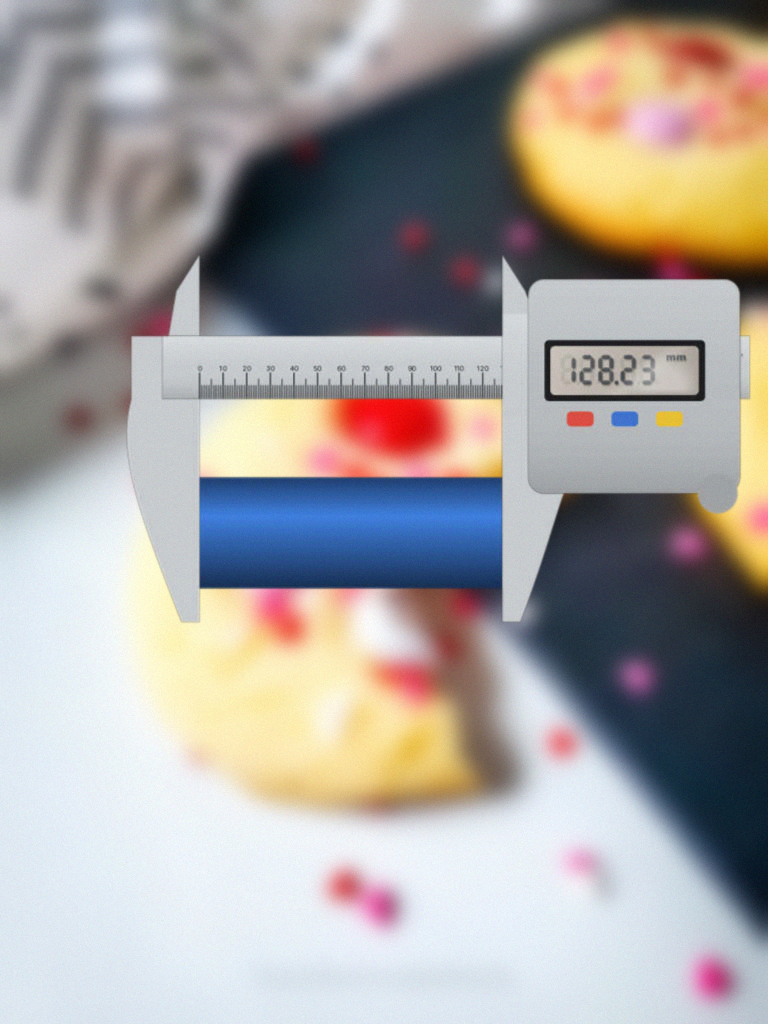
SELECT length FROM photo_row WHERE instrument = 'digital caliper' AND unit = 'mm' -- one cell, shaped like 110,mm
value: 128.23,mm
